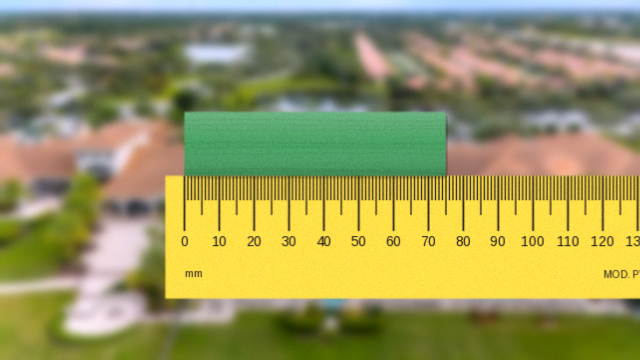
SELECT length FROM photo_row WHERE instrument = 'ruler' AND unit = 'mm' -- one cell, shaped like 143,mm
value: 75,mm
